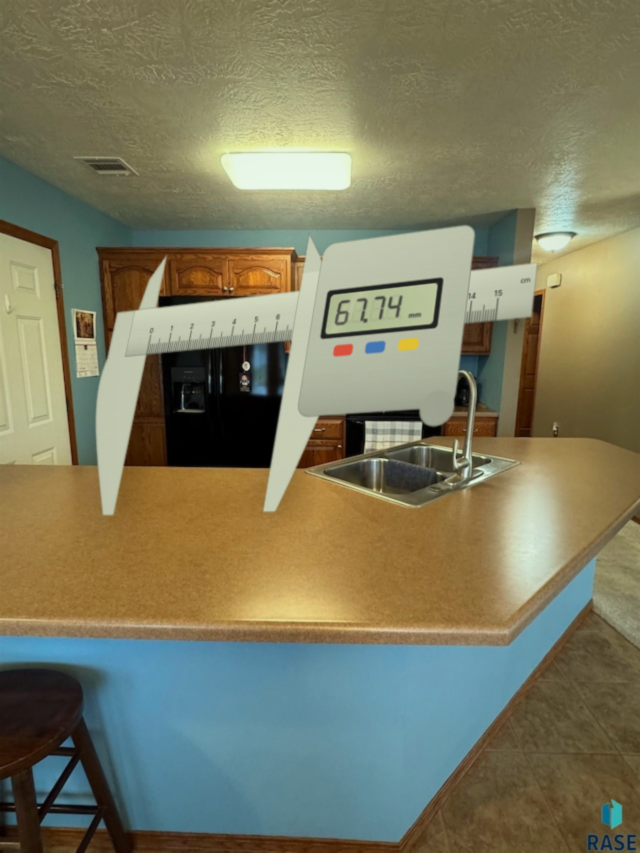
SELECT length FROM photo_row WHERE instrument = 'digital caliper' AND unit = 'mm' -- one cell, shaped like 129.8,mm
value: 67.74,mm
